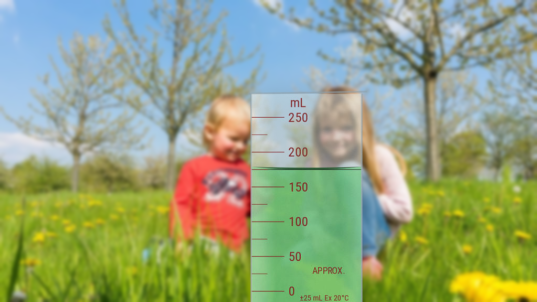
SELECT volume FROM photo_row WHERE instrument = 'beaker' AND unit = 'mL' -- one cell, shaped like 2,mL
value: 175,mL
